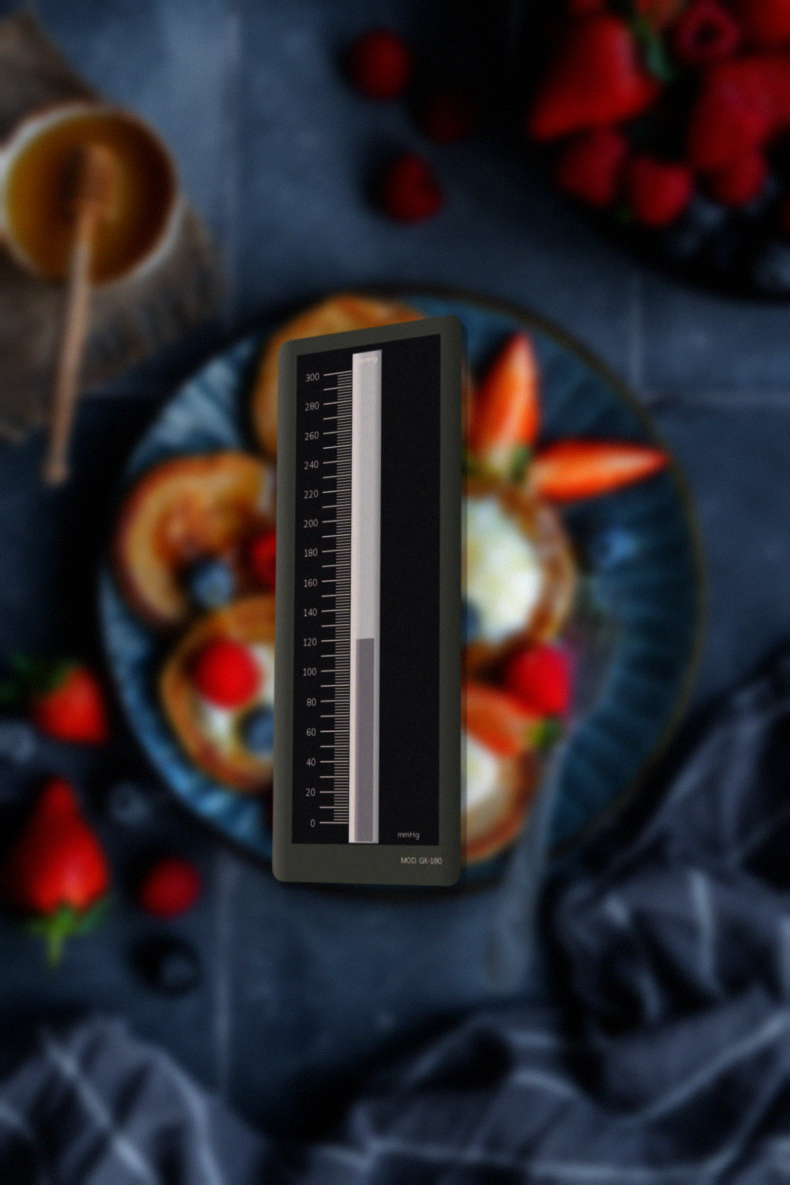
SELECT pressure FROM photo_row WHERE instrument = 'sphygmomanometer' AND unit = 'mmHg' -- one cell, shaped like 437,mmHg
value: 120,mmHg
